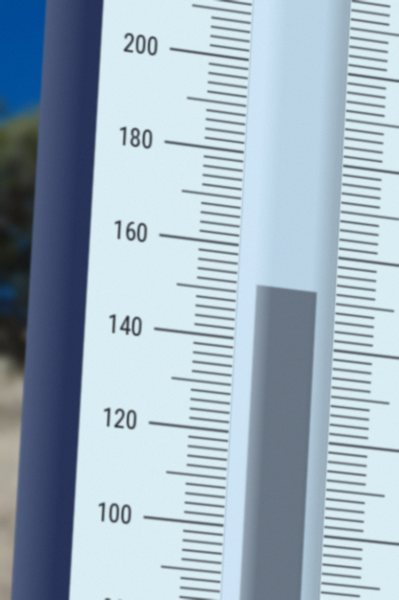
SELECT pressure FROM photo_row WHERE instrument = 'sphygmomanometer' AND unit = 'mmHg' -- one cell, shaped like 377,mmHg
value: 152,mmHg
